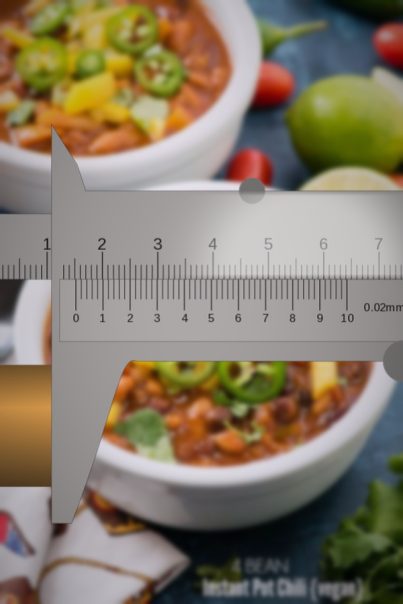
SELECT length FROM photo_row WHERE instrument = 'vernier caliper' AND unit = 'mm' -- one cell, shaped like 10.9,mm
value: 15.2,mm
